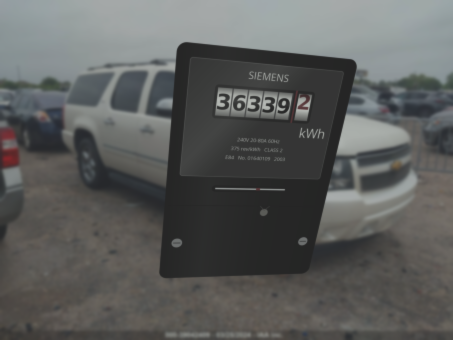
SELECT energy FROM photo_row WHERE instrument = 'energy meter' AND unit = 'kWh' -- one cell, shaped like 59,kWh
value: 36339.2,kWh
